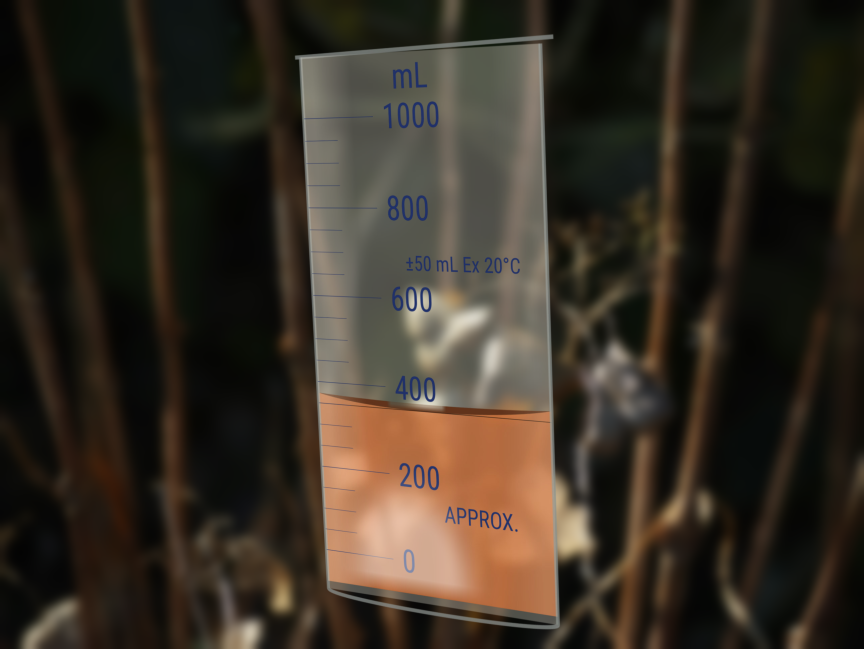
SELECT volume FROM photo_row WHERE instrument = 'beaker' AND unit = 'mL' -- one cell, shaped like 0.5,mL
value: 350,mL
